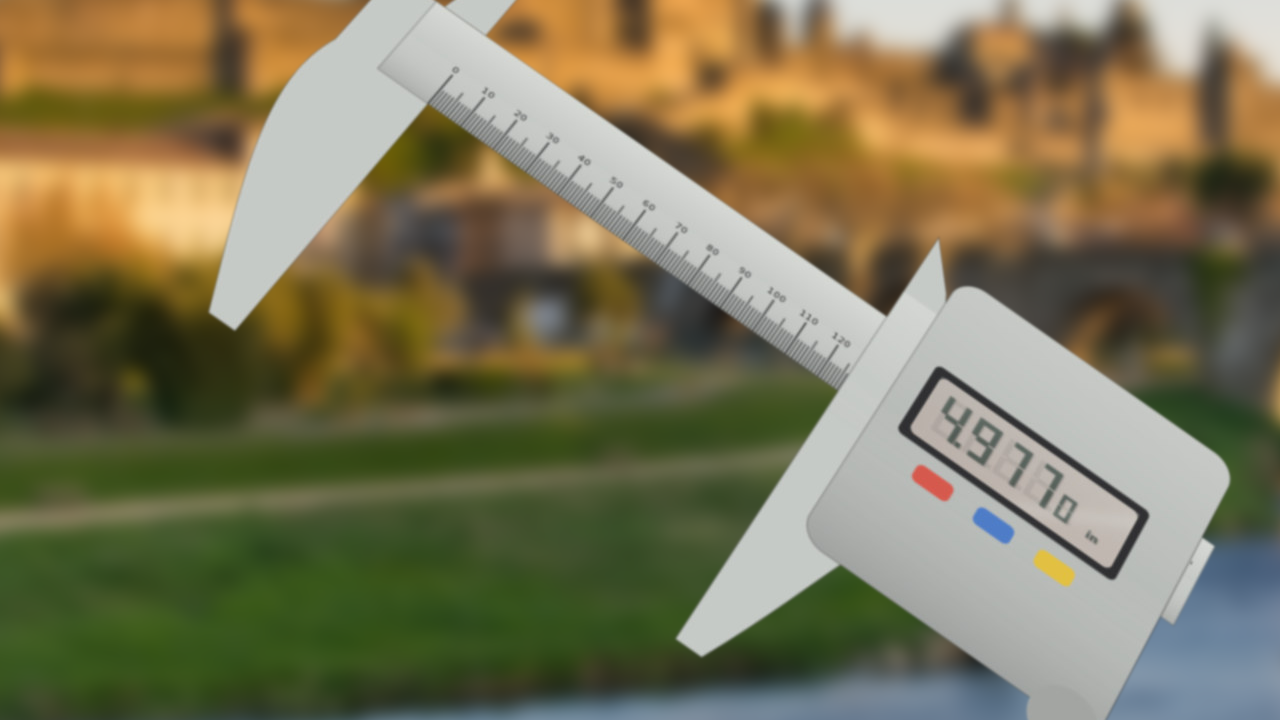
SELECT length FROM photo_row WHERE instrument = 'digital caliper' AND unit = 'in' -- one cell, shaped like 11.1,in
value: 4.9770,in
